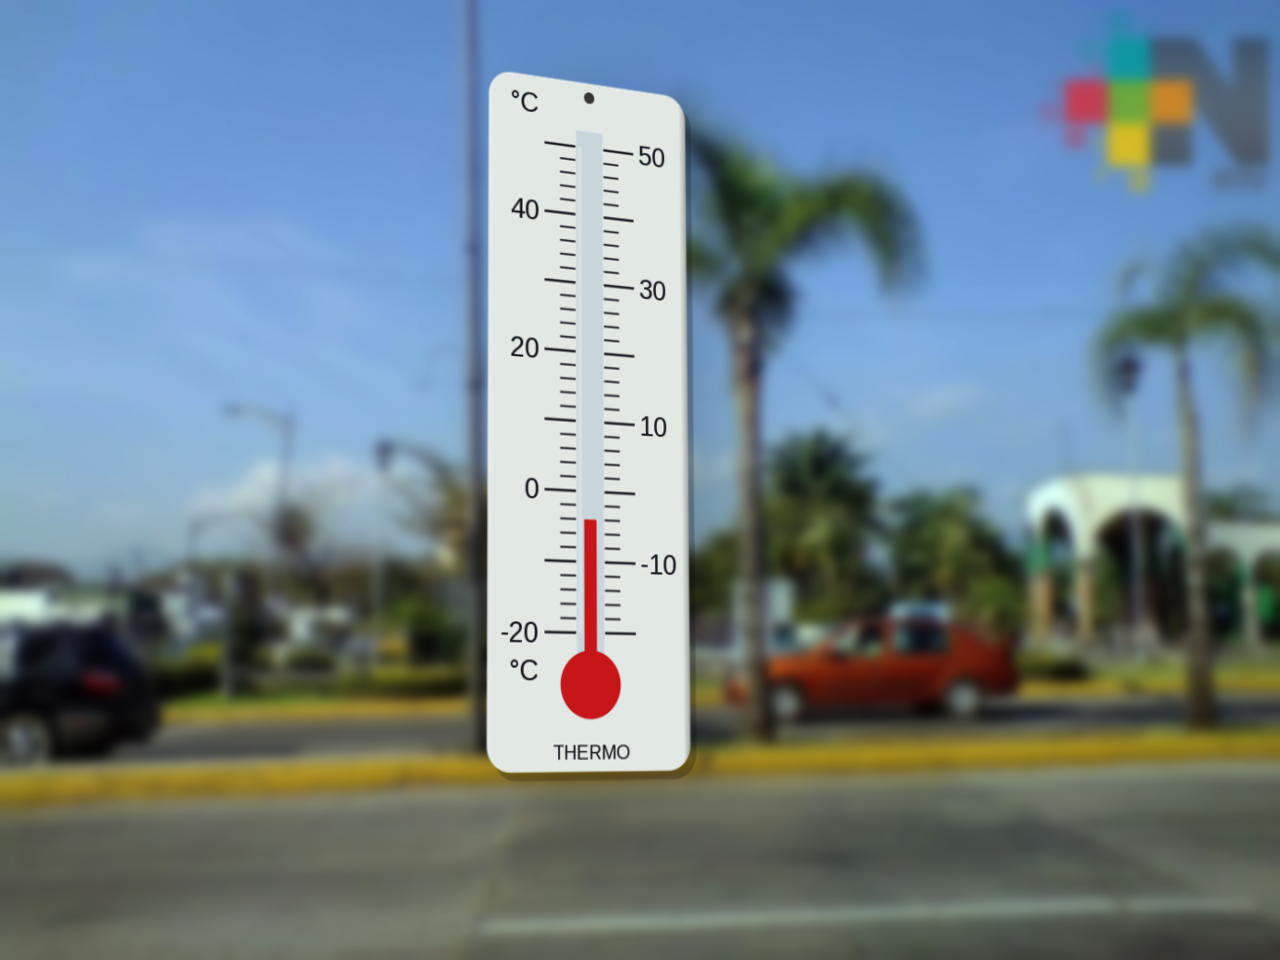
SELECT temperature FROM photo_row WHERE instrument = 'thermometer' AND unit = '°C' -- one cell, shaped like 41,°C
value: -4,°C
